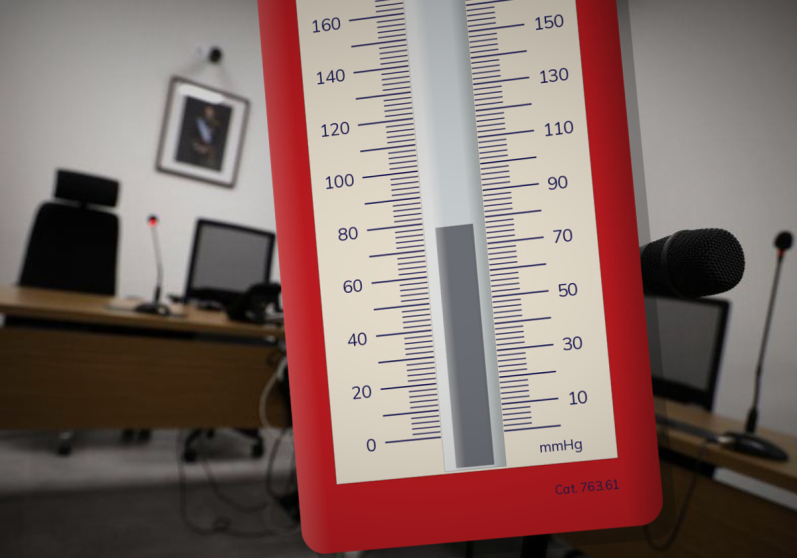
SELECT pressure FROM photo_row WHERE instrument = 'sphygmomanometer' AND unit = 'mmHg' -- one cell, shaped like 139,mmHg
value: 78,mmHg
